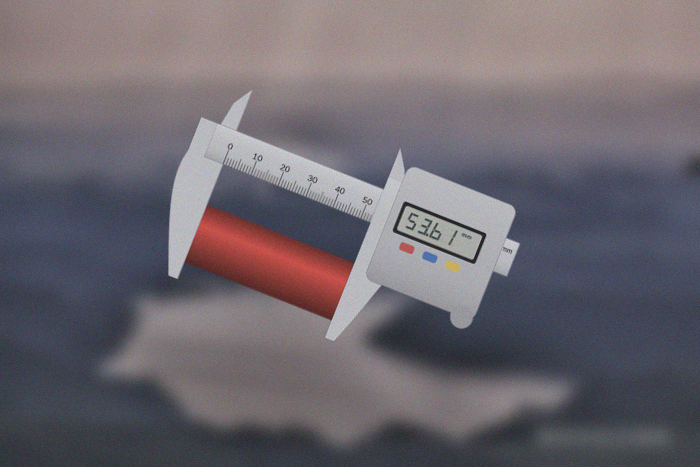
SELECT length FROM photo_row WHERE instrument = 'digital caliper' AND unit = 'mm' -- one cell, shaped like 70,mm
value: 53.61,mm
